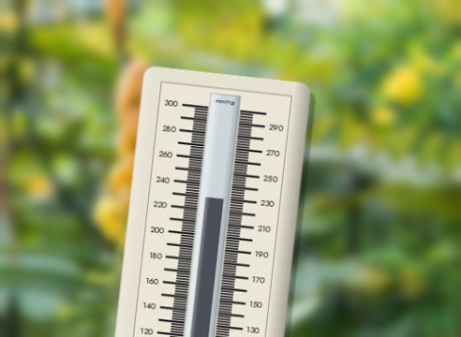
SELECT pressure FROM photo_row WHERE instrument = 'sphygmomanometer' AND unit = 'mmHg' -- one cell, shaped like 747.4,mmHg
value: 230,mmHg
